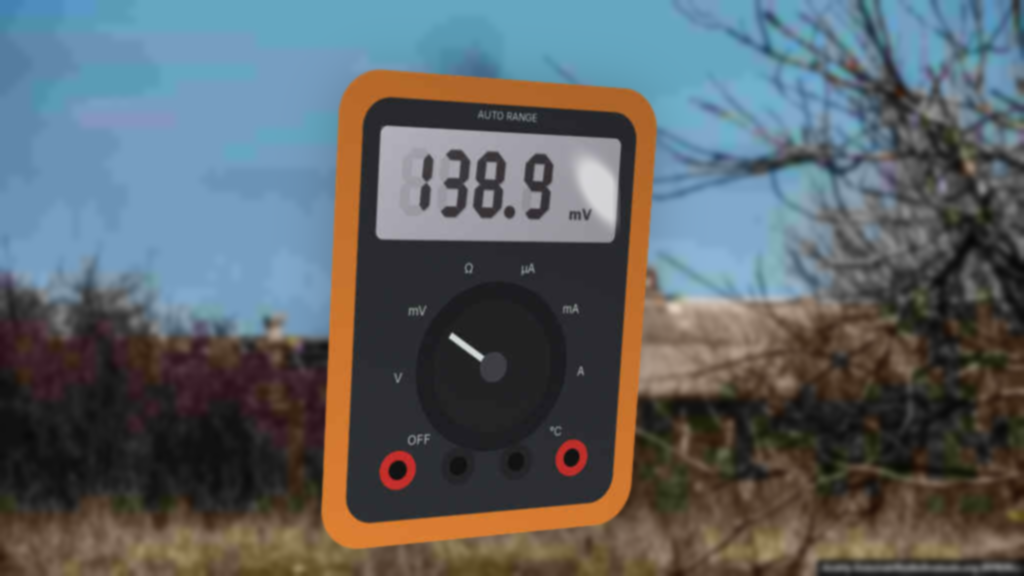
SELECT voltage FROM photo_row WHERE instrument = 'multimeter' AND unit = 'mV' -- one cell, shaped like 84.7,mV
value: 138.9,mV
